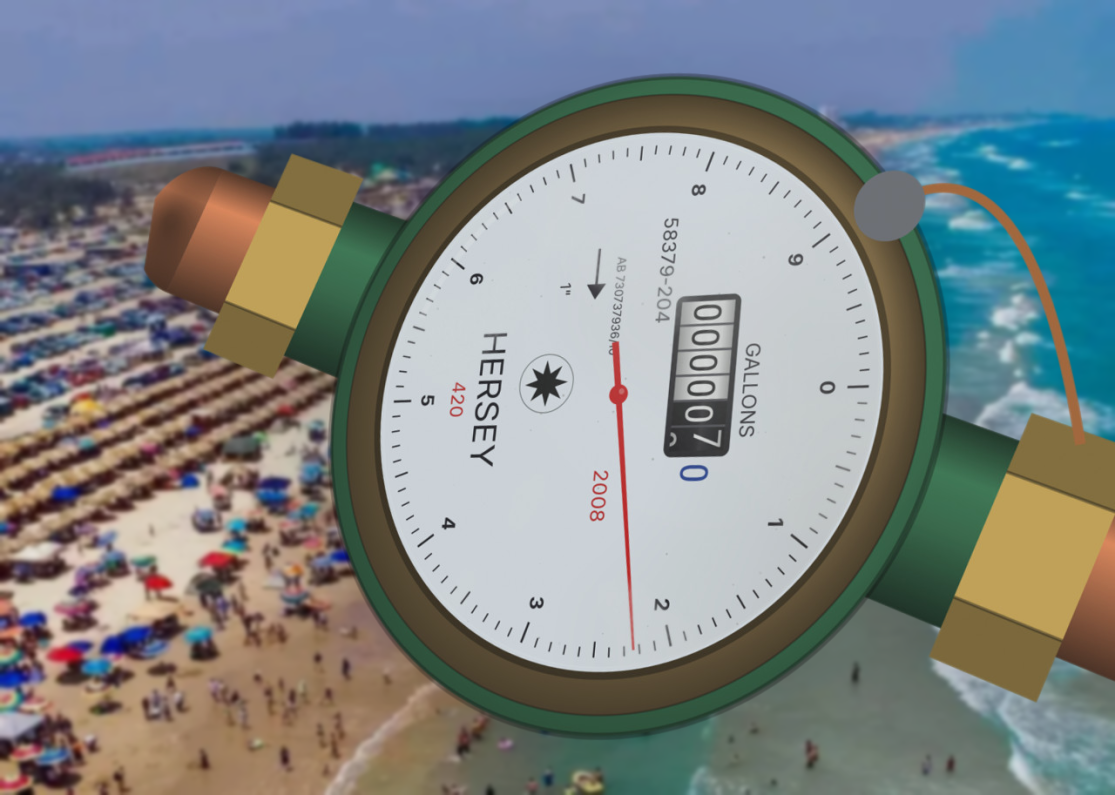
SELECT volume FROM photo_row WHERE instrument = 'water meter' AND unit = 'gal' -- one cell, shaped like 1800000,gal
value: 72.2,gal
